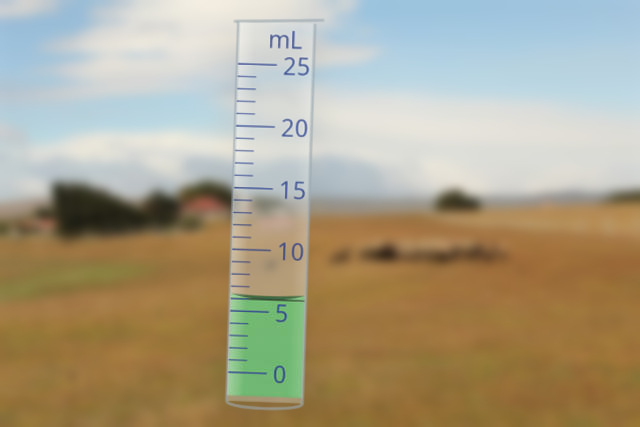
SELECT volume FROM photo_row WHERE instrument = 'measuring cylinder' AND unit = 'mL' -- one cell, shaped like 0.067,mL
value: 6,mL
